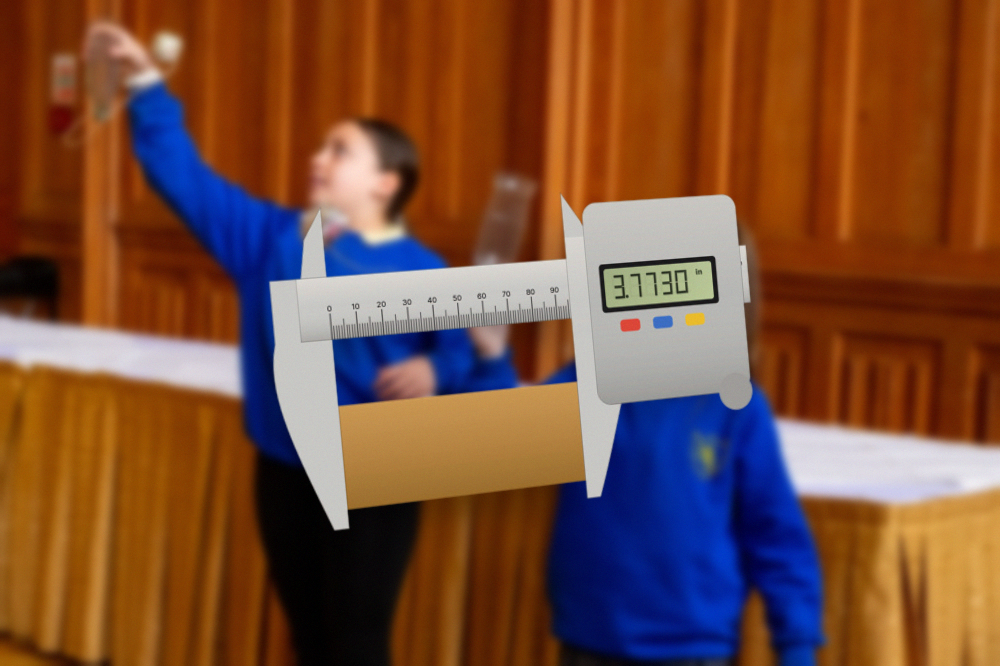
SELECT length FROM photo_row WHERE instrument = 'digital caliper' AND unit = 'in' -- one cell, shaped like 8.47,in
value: 3.7730,in
